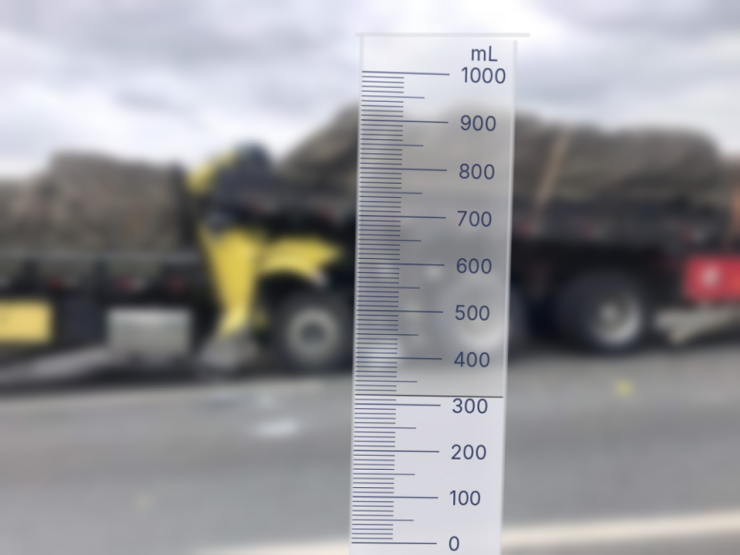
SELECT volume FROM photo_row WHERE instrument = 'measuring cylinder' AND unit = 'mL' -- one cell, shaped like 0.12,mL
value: 320,mL
